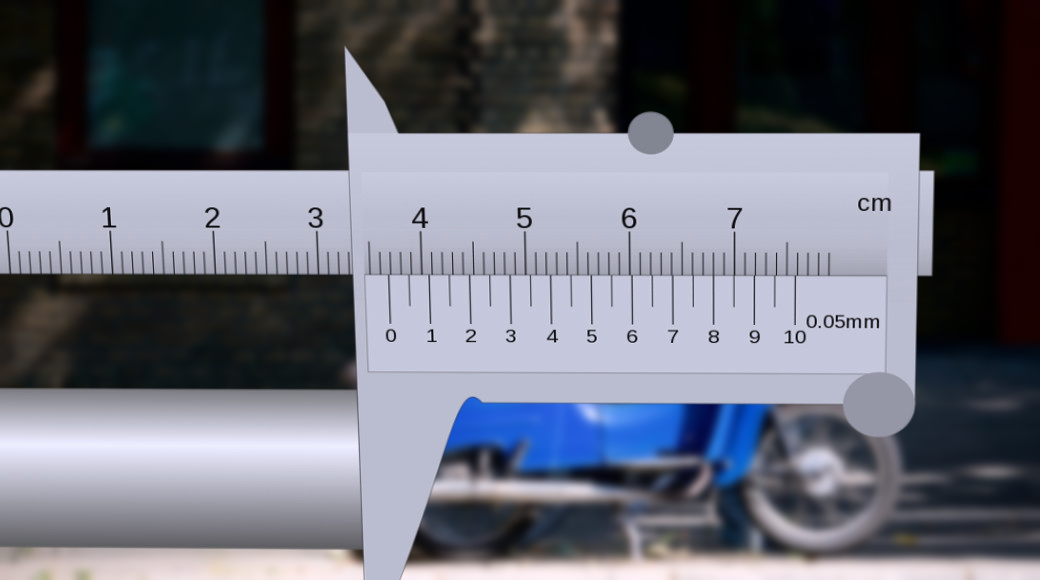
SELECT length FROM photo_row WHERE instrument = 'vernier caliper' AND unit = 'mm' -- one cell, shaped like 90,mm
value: 36.8,mm
